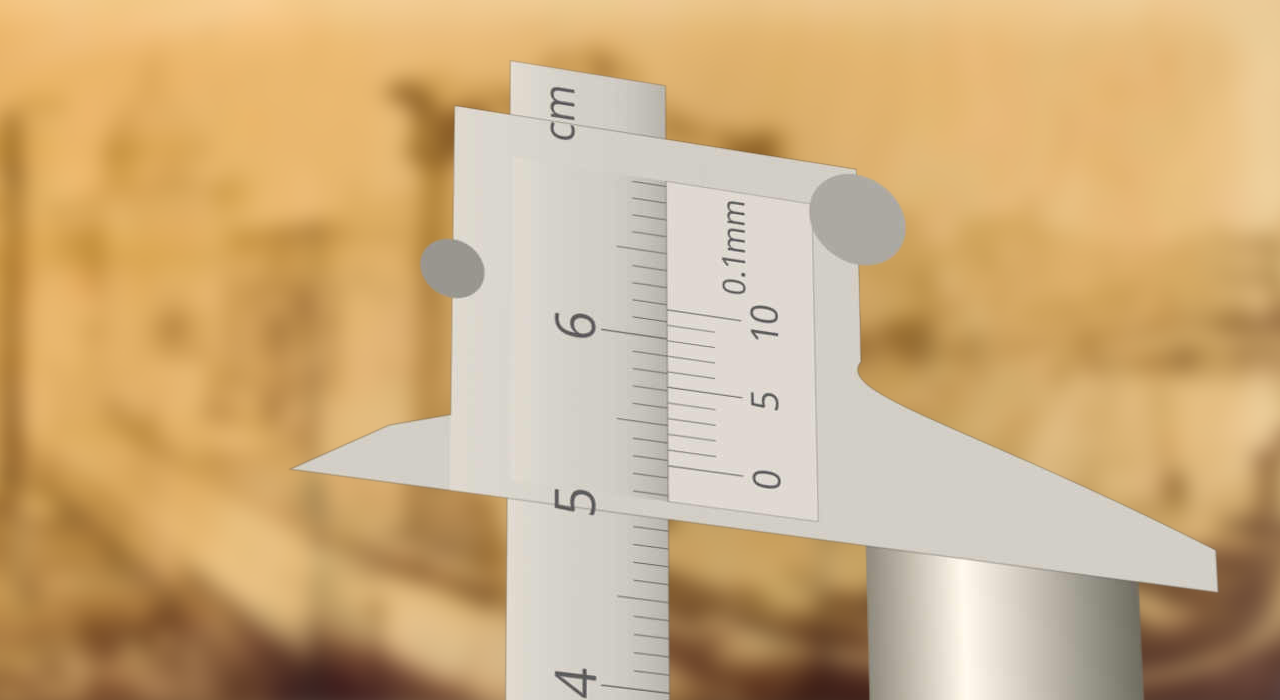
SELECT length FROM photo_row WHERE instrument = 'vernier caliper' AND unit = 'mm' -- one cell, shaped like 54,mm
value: 52.7,mm
